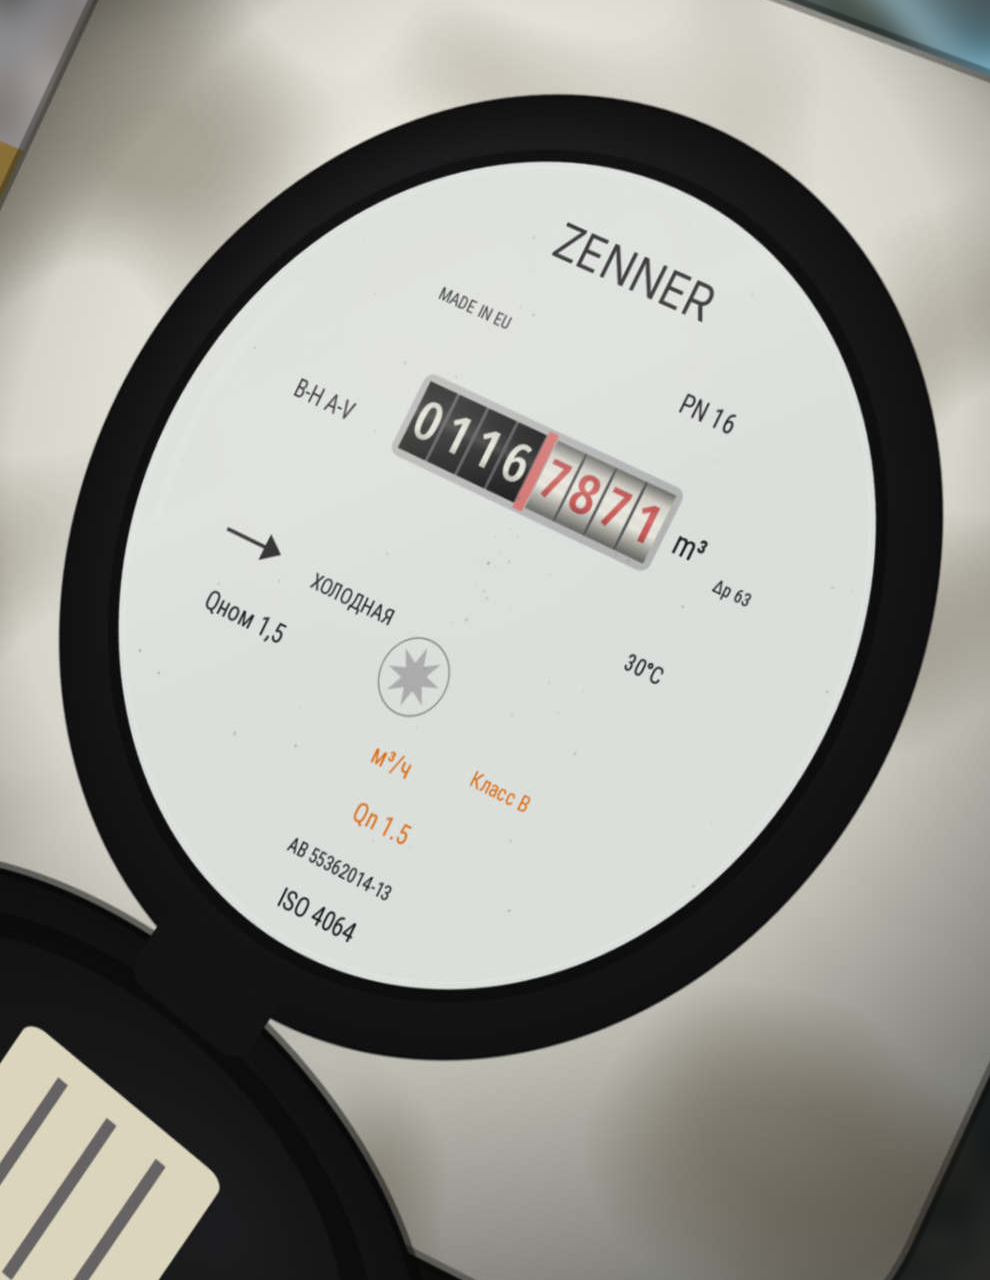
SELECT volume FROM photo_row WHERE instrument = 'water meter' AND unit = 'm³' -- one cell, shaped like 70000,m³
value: 116.7871,m³
